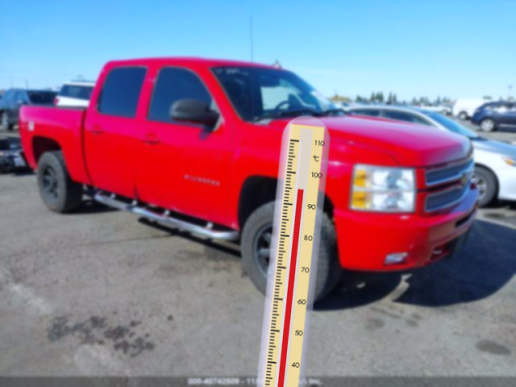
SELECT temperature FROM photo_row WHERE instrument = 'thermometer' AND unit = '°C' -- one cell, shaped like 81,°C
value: 95,°C
